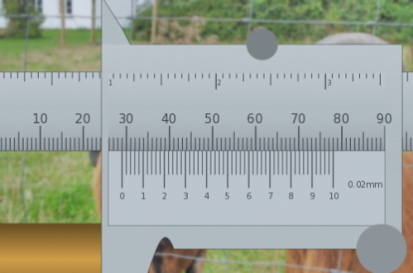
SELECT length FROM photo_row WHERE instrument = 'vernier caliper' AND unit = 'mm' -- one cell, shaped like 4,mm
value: 29.0,mm
